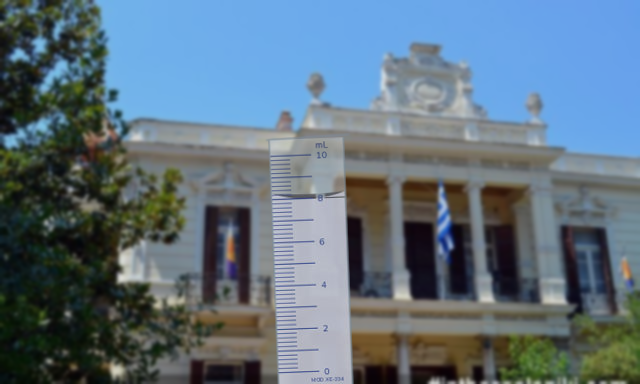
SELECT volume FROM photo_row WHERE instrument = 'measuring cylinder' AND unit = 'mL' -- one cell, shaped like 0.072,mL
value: 8,mL
